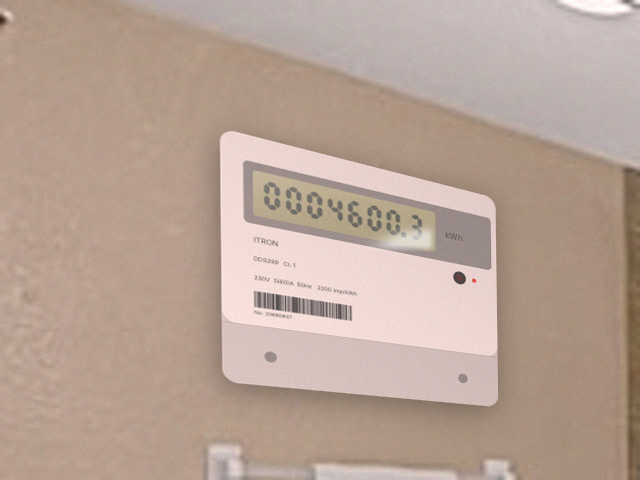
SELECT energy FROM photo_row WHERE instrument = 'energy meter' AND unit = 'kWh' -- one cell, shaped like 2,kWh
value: 4600.3,kWh
